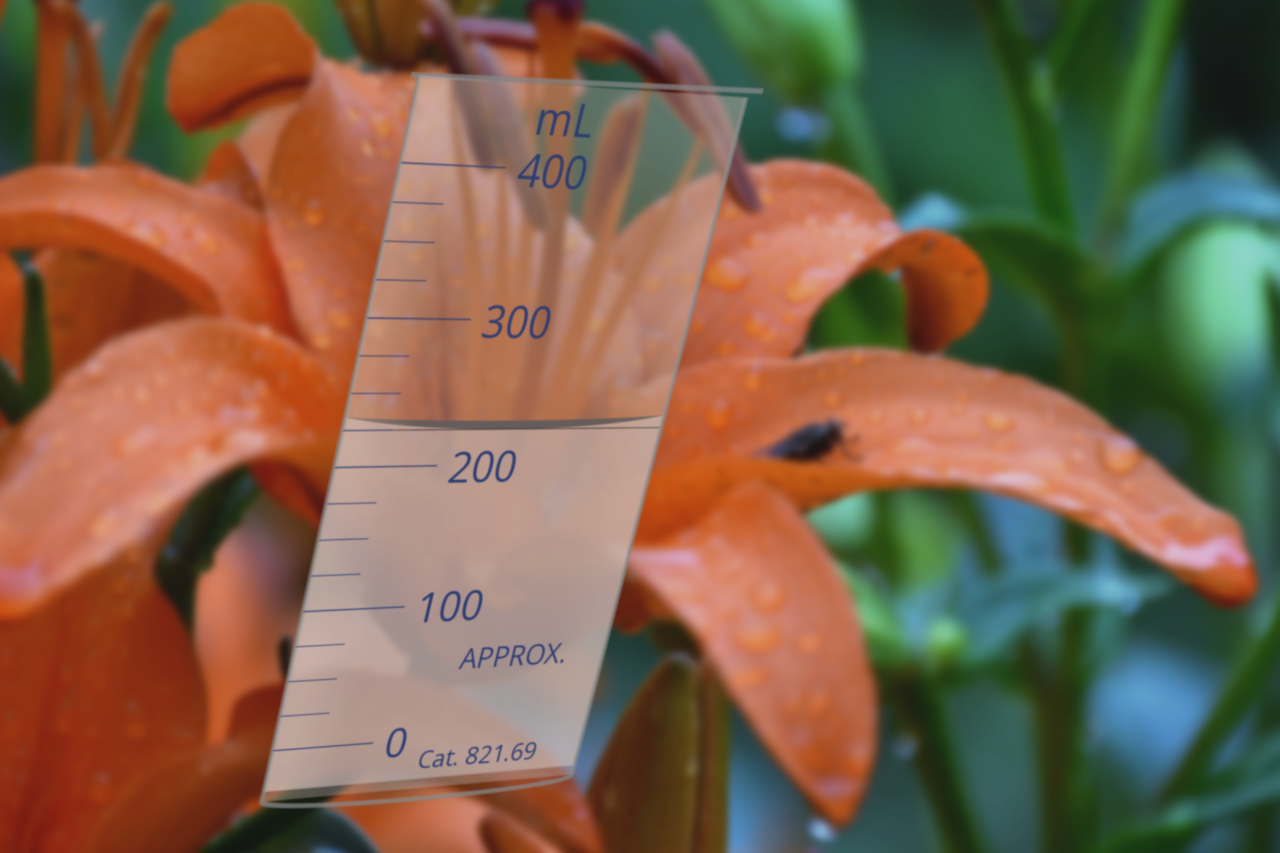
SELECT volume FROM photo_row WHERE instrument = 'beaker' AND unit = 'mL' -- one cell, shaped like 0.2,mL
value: 225,mL
